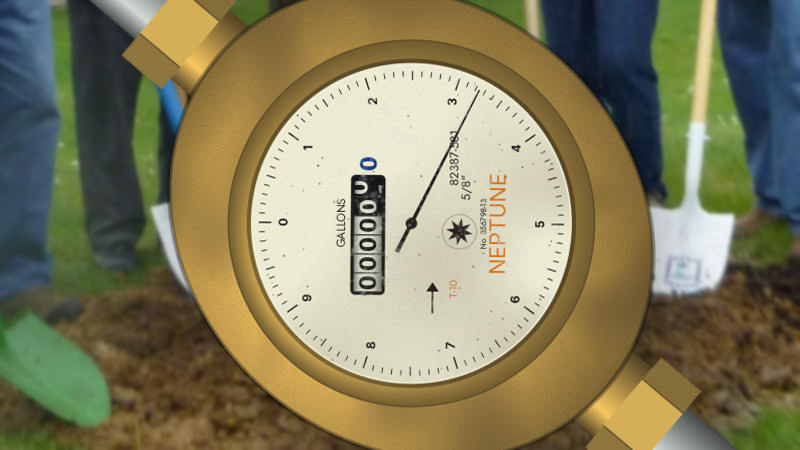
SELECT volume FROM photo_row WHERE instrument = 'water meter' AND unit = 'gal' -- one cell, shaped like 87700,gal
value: 3.2,gal
